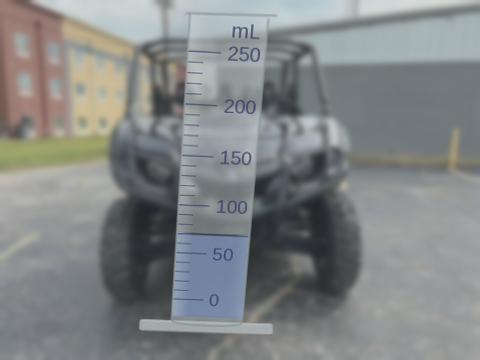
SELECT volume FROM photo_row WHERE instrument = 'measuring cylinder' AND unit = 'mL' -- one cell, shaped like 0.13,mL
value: 70,mL
